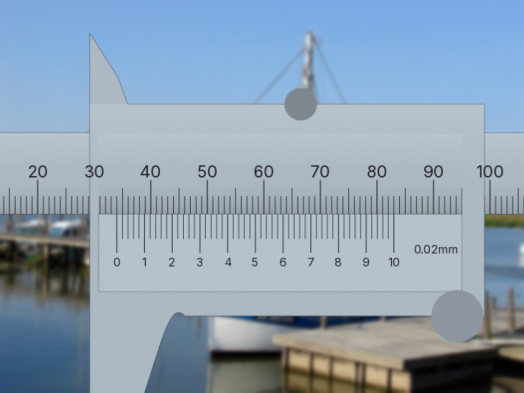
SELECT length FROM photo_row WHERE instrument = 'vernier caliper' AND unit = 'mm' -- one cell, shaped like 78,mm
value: 34.0,mm
